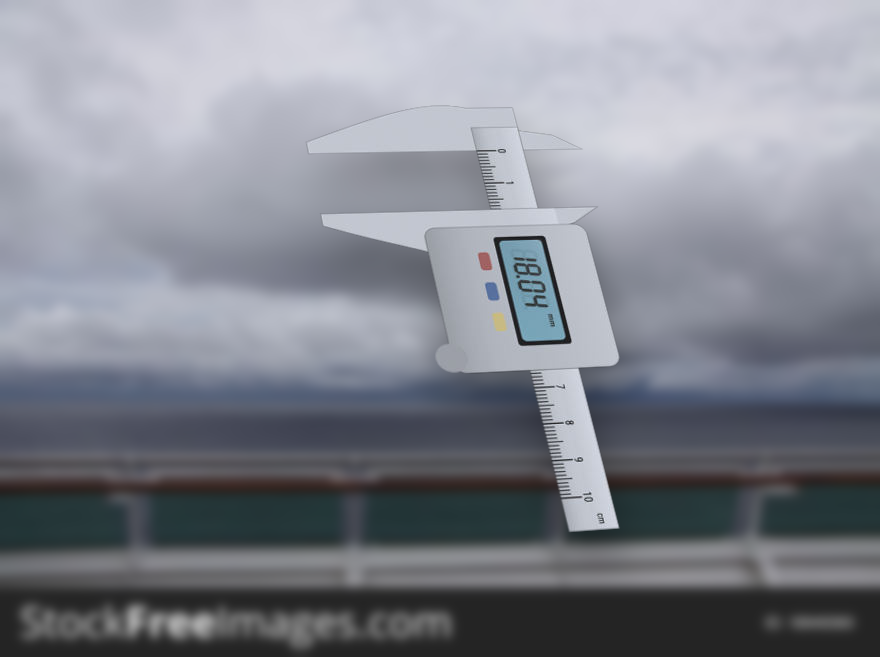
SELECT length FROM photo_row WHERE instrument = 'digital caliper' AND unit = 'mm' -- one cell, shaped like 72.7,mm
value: 18.04,mm
